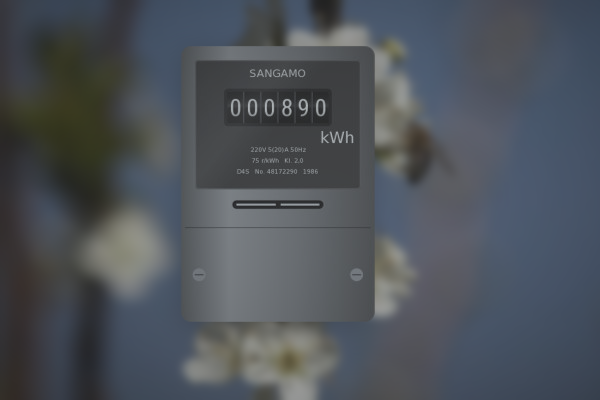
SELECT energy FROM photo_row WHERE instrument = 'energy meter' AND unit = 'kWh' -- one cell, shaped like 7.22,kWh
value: 890,kWh
